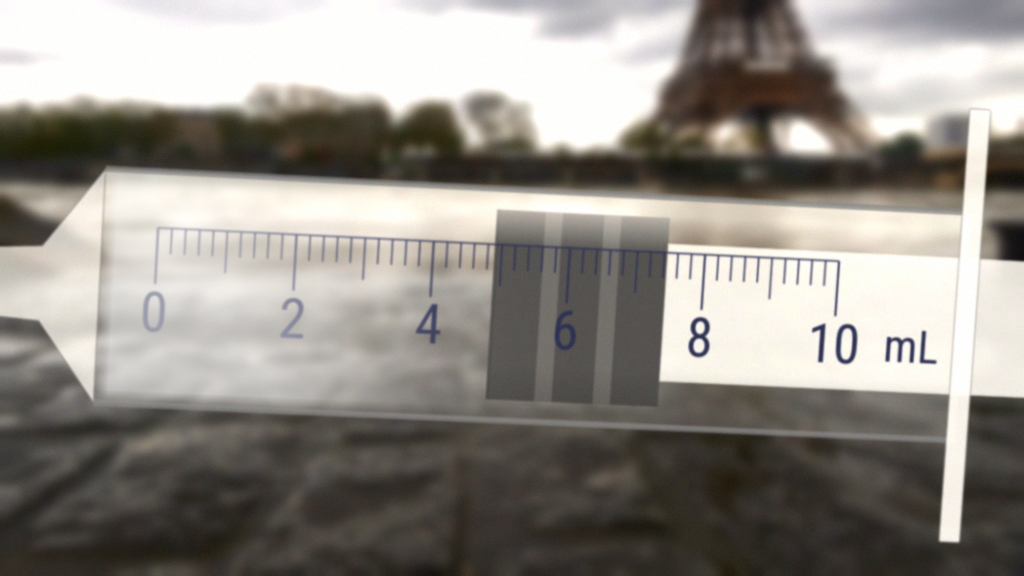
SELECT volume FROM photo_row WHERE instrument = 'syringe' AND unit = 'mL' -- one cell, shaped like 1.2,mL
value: 4.9,mL
